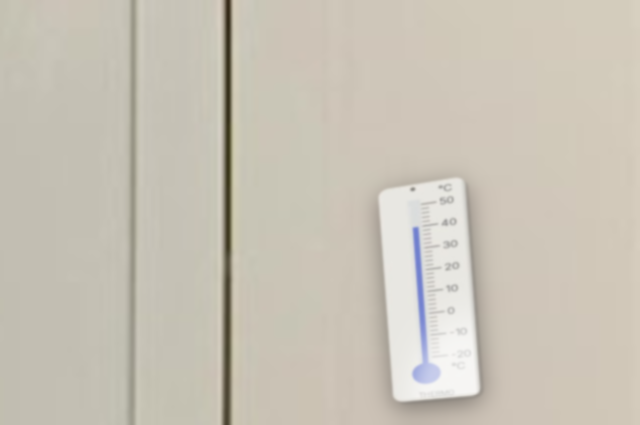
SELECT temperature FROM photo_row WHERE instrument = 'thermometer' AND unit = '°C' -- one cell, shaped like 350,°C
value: 40,°C
